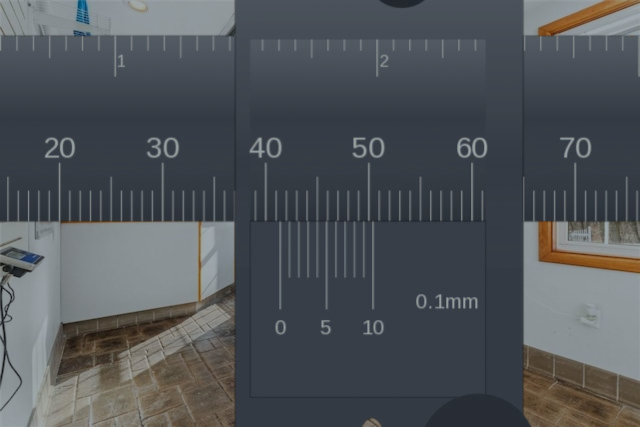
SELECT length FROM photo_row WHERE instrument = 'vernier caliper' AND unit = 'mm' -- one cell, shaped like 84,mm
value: 41.4,mm
